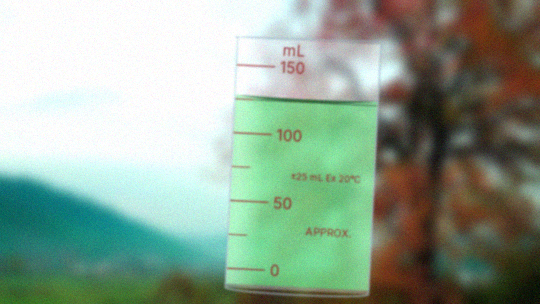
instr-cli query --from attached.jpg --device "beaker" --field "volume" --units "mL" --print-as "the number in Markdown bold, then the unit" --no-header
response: **125** mL
